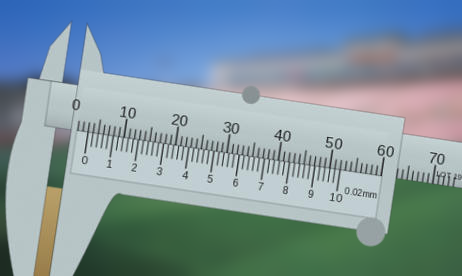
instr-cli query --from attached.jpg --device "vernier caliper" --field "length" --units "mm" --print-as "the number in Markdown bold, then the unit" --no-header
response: **3.0** mm
